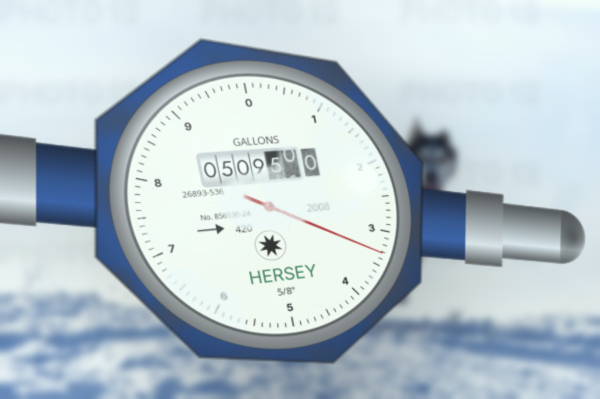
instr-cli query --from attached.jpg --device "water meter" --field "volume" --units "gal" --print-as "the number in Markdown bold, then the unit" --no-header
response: **509503.3** gal
